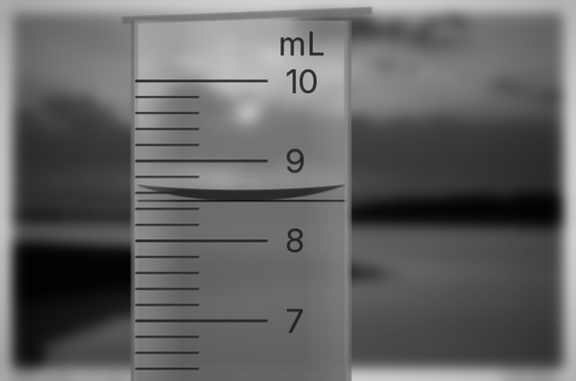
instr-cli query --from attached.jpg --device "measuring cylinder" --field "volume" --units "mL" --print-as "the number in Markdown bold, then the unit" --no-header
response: **8.5** mL
